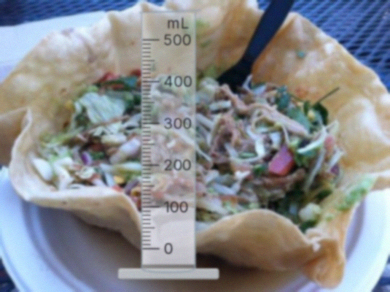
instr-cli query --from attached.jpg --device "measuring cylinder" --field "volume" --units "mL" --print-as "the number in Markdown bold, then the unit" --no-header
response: **100** mL
